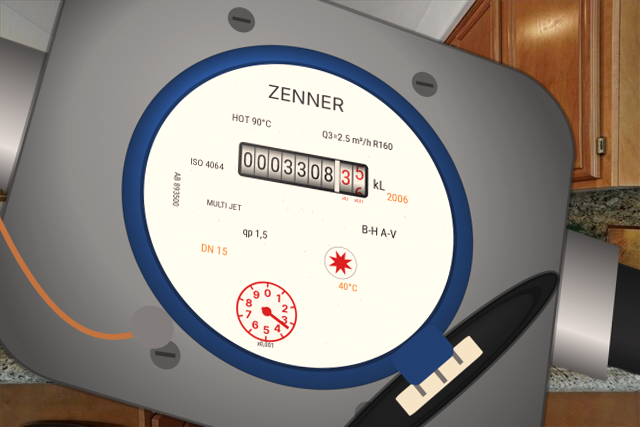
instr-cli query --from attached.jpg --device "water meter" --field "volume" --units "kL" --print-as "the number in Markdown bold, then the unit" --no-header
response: **3308.353** kL
